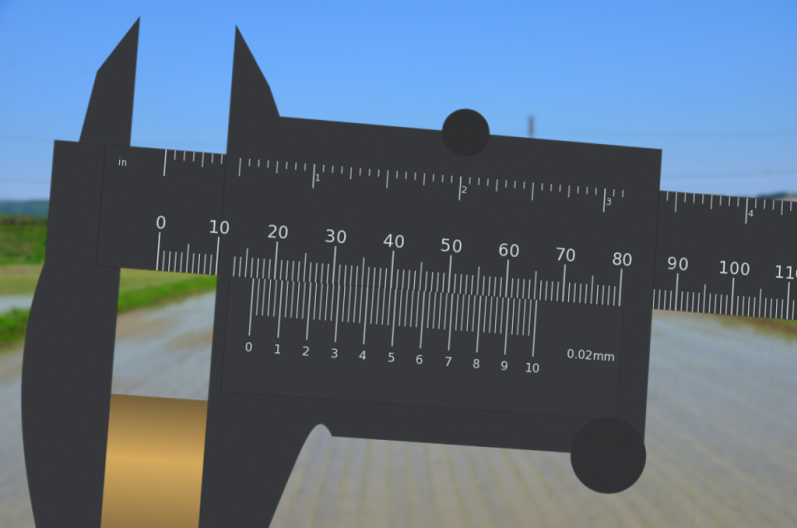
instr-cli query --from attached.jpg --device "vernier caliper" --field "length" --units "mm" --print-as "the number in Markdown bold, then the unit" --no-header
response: **16.4** mm
